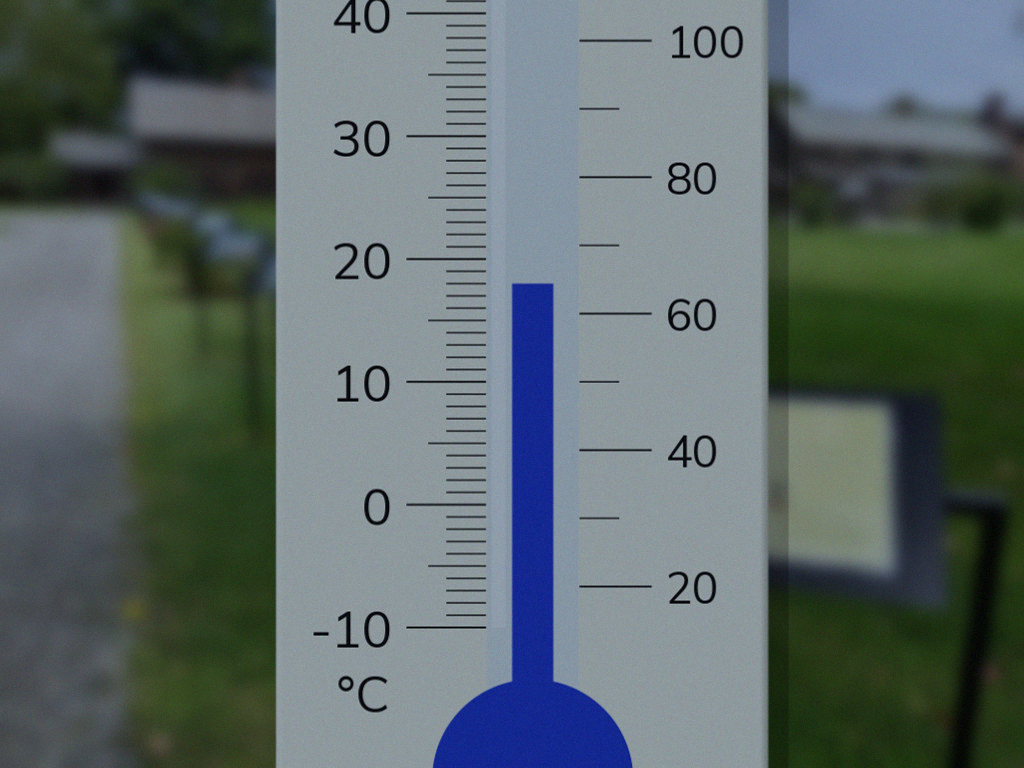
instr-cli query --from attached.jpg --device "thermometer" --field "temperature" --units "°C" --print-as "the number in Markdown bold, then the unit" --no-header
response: **18** °C
